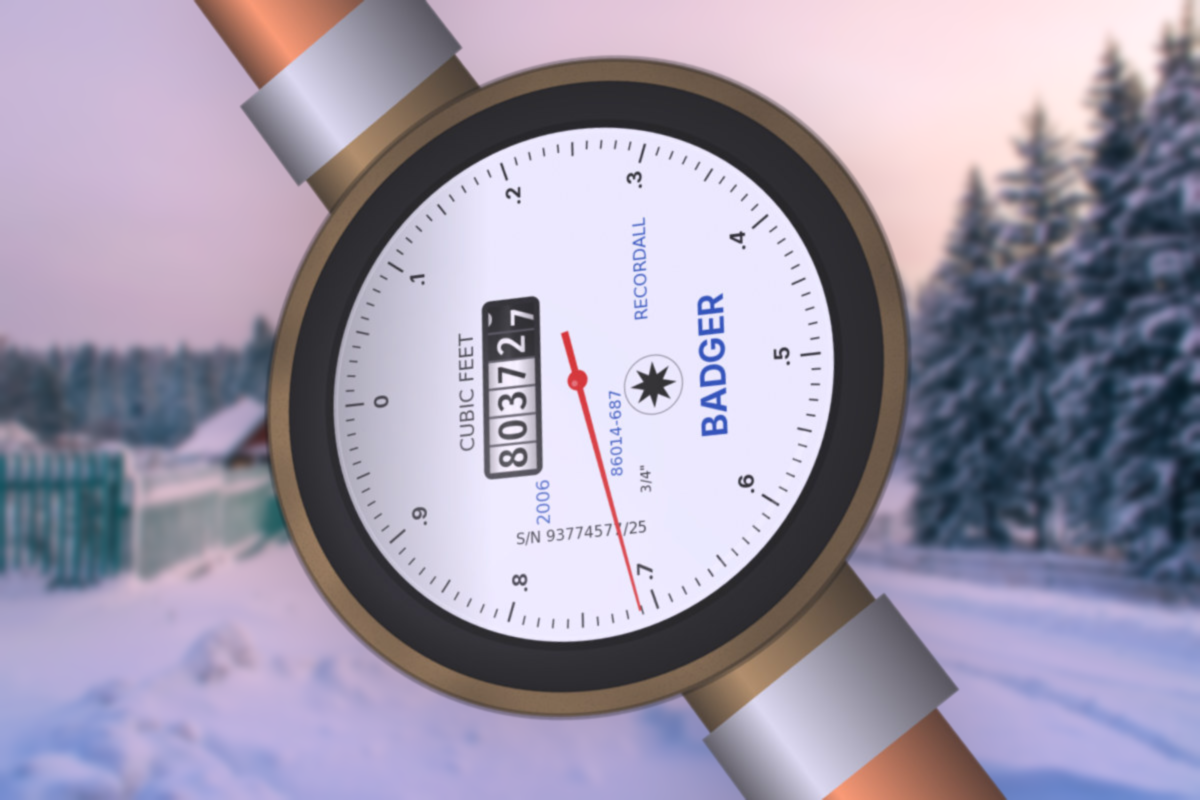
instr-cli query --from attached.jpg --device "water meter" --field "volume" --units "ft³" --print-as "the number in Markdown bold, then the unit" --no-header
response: **803726.71** ft³
